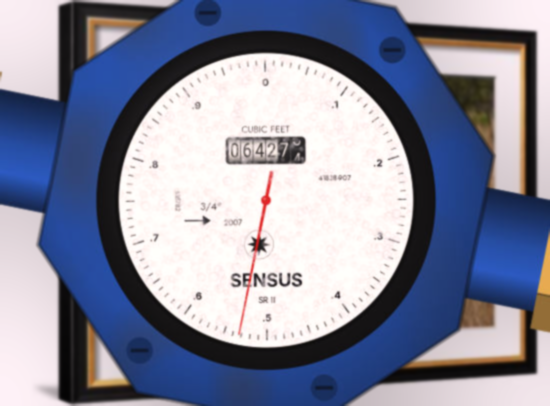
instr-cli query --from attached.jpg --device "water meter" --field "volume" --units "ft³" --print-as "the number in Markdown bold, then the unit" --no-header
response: **64273.53** ft³
